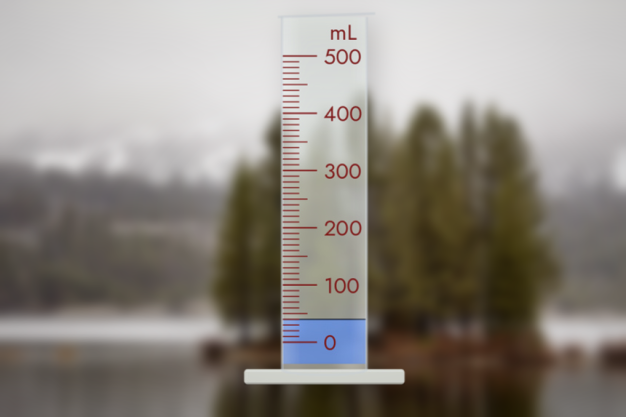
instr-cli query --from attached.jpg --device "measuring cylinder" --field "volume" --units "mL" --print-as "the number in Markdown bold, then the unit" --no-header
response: **40** mL
